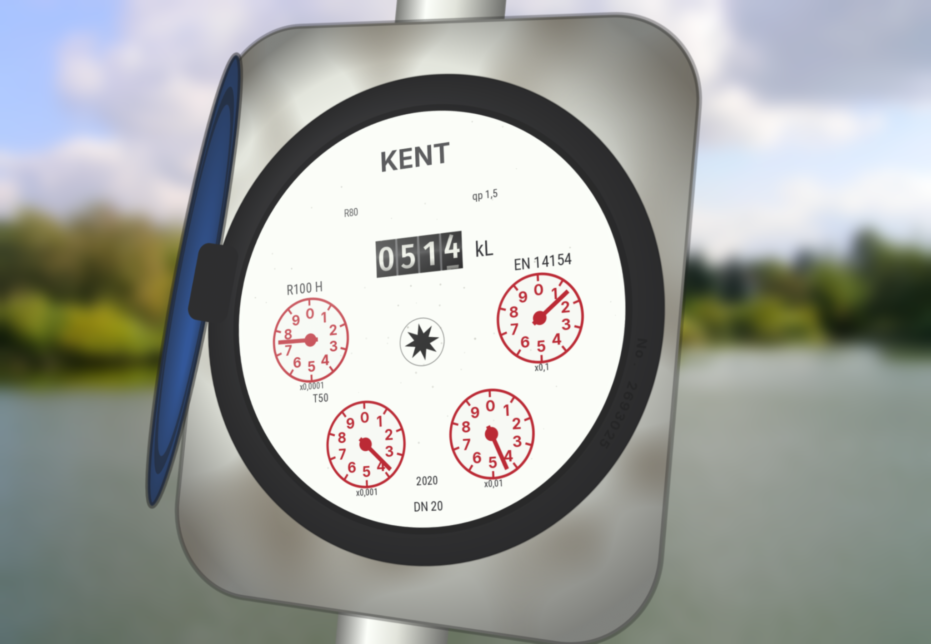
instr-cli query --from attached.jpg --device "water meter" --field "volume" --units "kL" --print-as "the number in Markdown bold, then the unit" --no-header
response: **514.1437** kL
